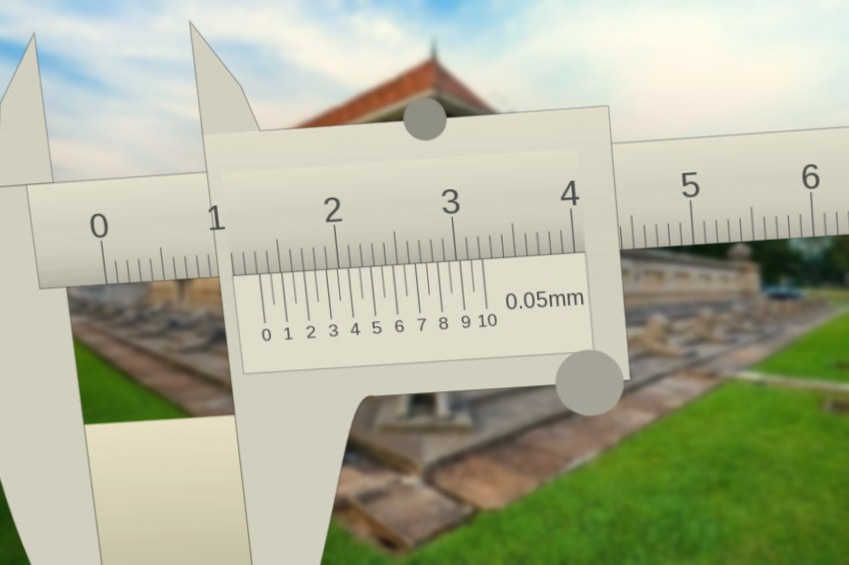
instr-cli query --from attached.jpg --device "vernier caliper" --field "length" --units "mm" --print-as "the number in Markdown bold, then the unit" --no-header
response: **13.2** mm
